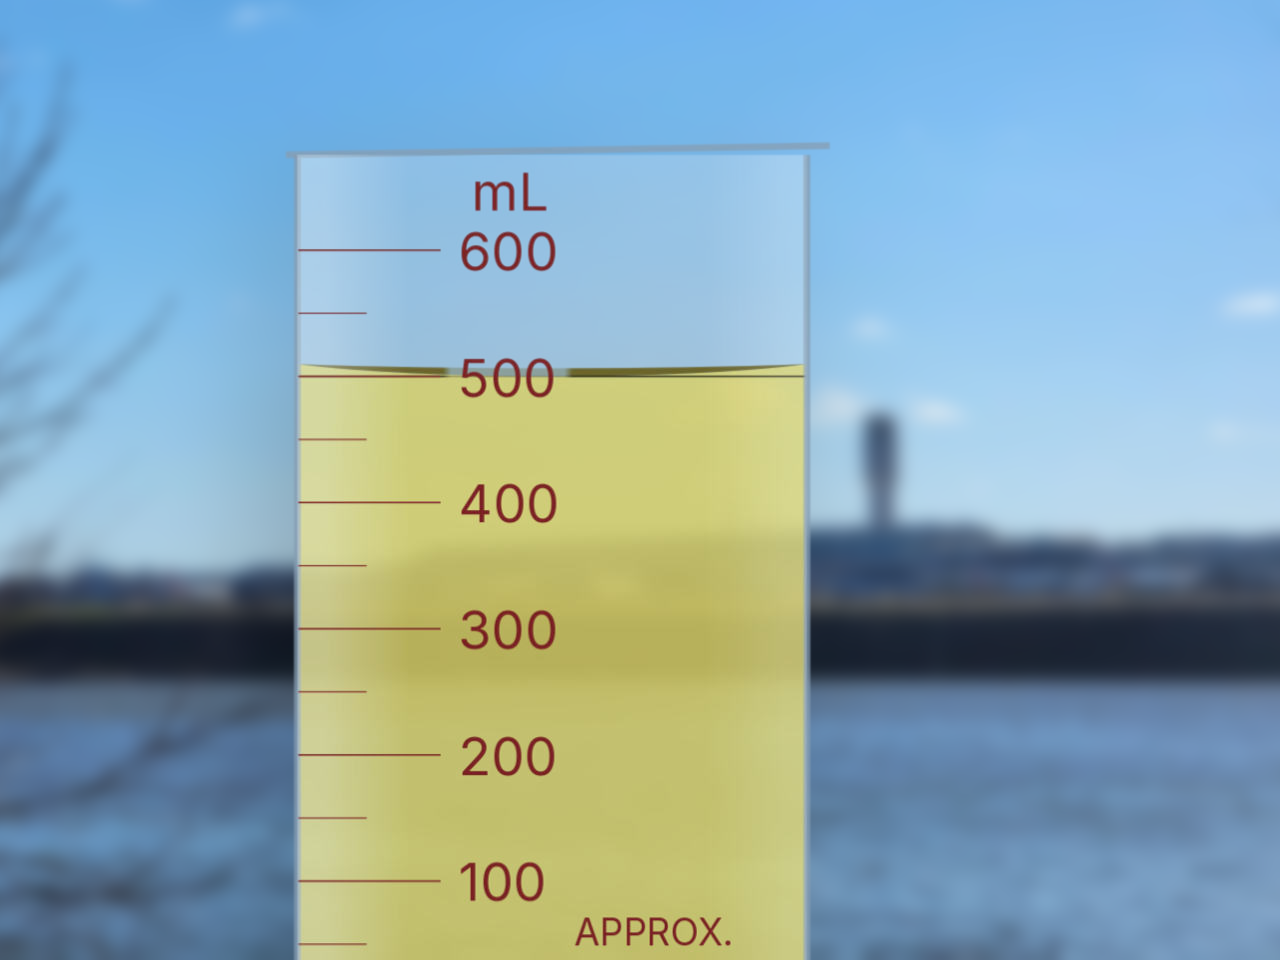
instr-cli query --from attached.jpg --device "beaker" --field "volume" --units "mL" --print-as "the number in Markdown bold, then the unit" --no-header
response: **500** mL
